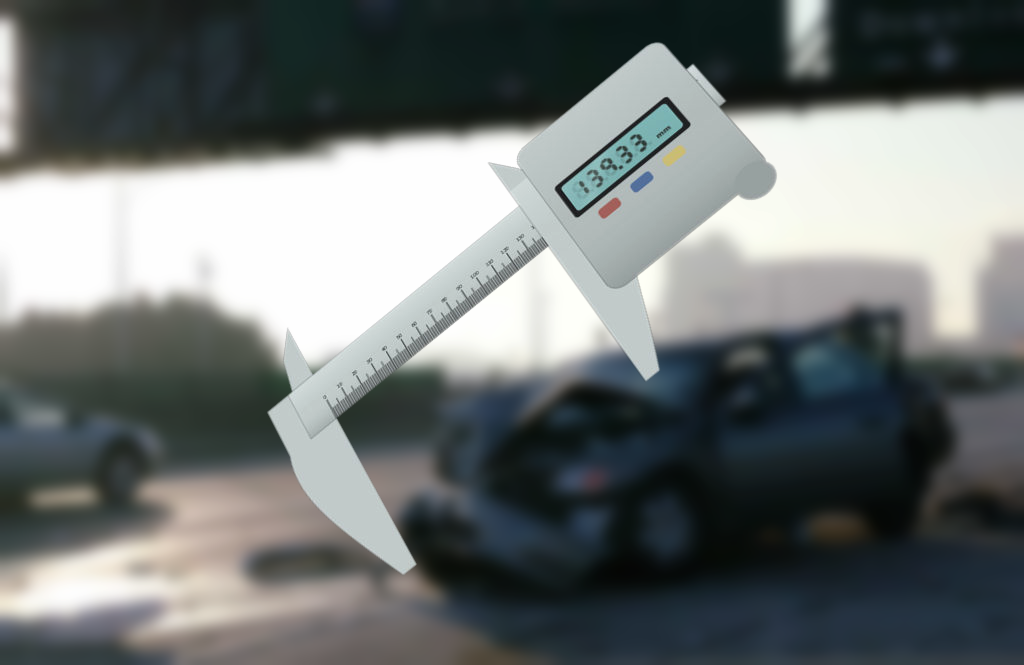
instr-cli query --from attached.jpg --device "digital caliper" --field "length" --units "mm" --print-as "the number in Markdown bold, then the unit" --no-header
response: **139.33** mm
